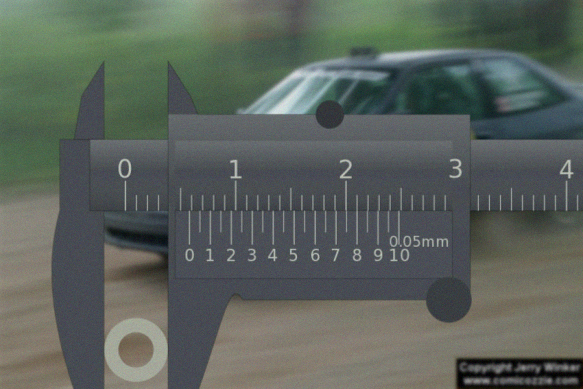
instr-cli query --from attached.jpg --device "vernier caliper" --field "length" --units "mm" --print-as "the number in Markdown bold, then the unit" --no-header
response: **5.8** mm
